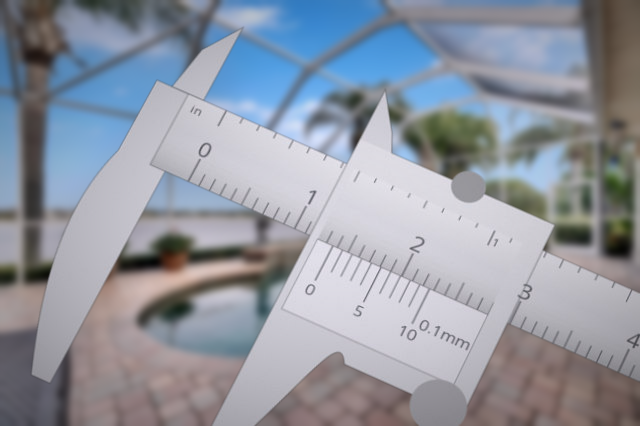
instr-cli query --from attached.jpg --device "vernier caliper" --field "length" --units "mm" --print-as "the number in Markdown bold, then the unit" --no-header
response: **13.6** mm
